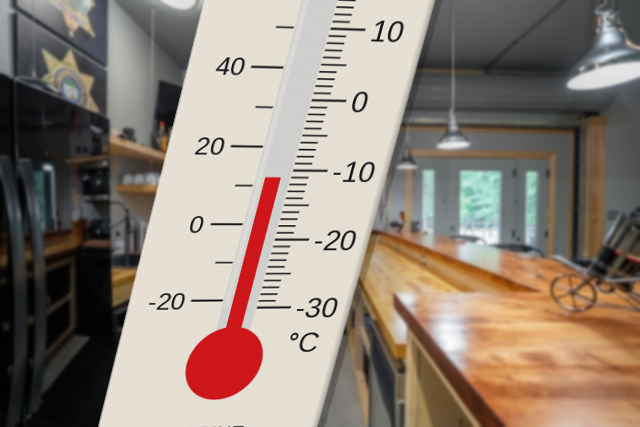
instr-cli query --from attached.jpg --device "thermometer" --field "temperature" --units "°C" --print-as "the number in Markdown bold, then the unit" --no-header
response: **-11** °C
